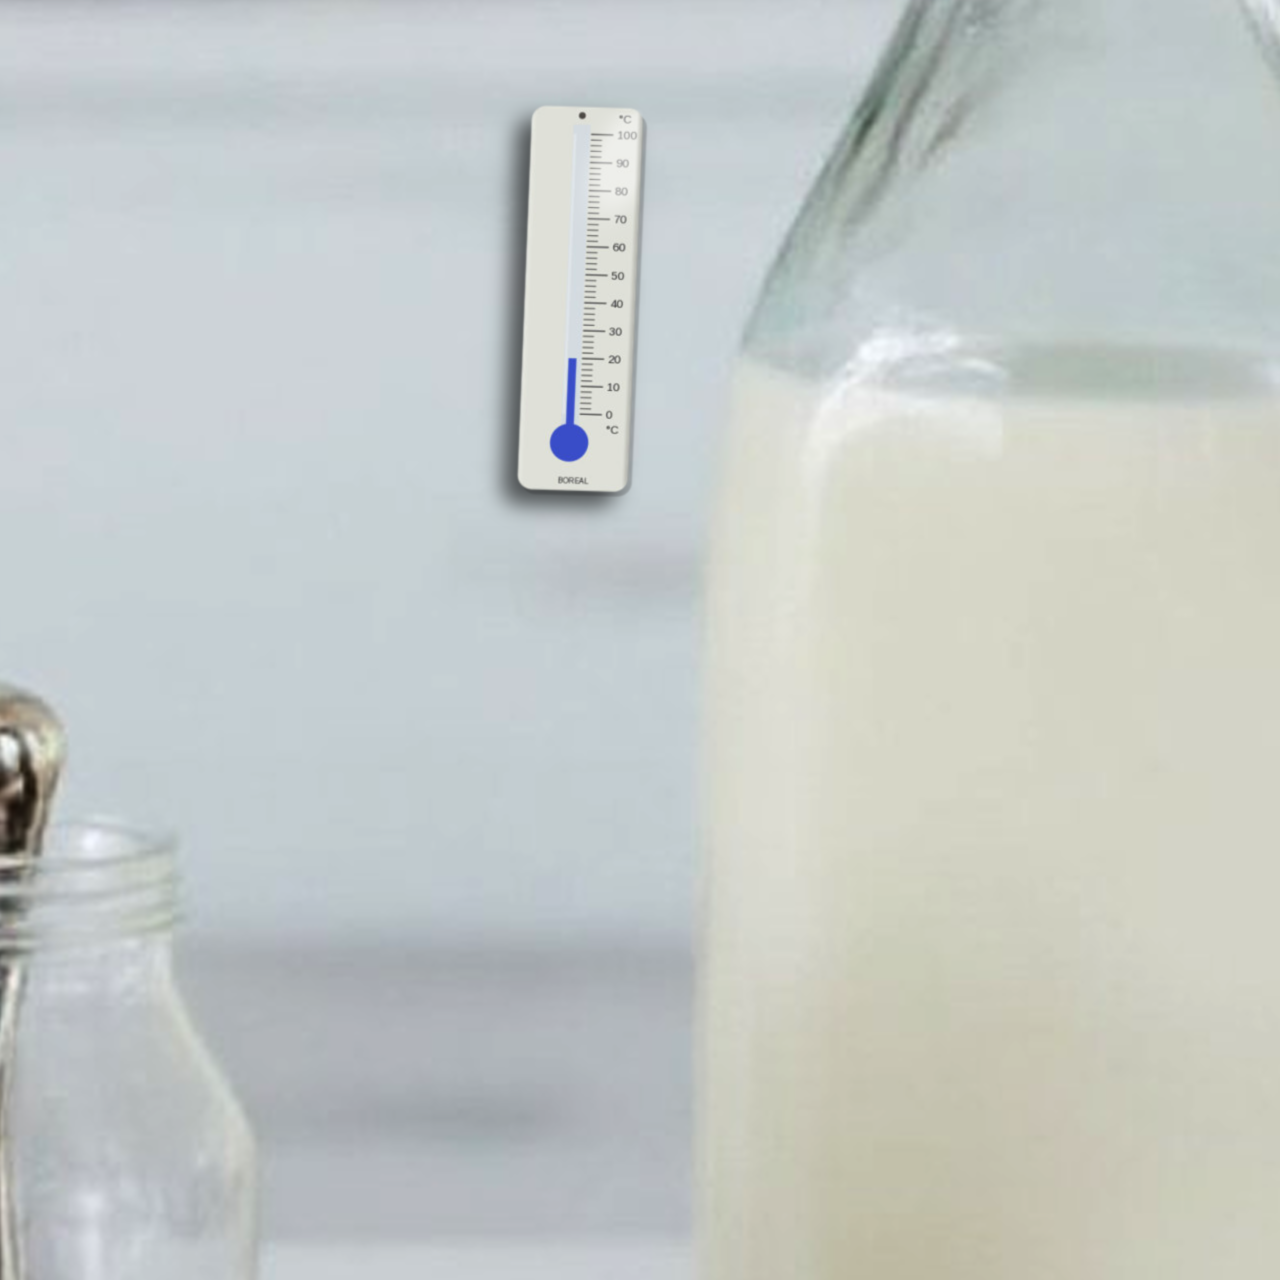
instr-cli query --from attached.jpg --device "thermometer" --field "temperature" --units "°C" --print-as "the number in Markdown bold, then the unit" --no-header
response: **20** °C
